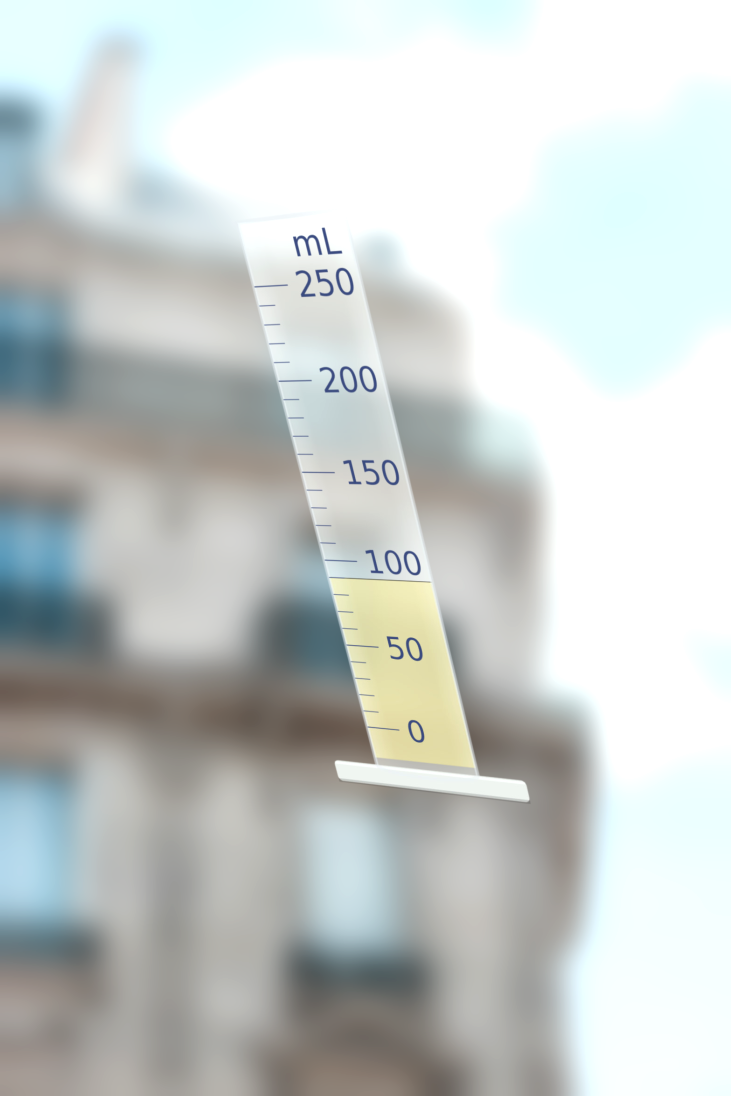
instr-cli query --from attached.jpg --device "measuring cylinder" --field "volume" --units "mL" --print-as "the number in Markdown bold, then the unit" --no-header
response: **90** mL
